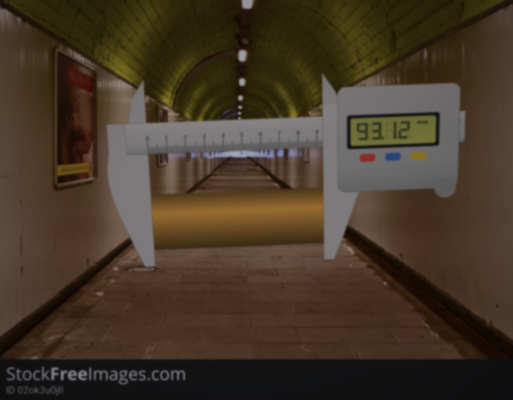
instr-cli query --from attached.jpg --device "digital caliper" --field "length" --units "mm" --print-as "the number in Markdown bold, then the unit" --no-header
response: **93.12** mm
